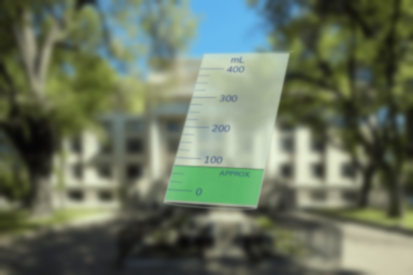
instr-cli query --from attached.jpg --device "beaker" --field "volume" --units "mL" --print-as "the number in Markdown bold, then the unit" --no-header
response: **75** mL
